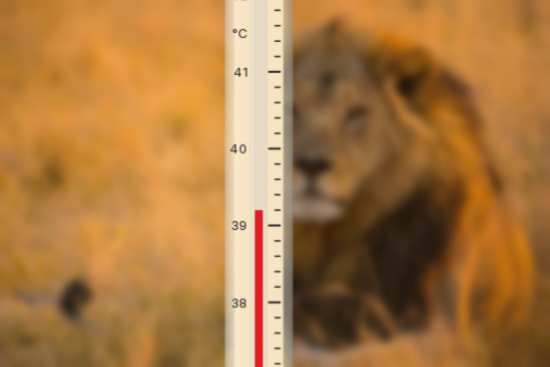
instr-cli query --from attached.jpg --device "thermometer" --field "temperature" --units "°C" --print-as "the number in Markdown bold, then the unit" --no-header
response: **39.2** °C
